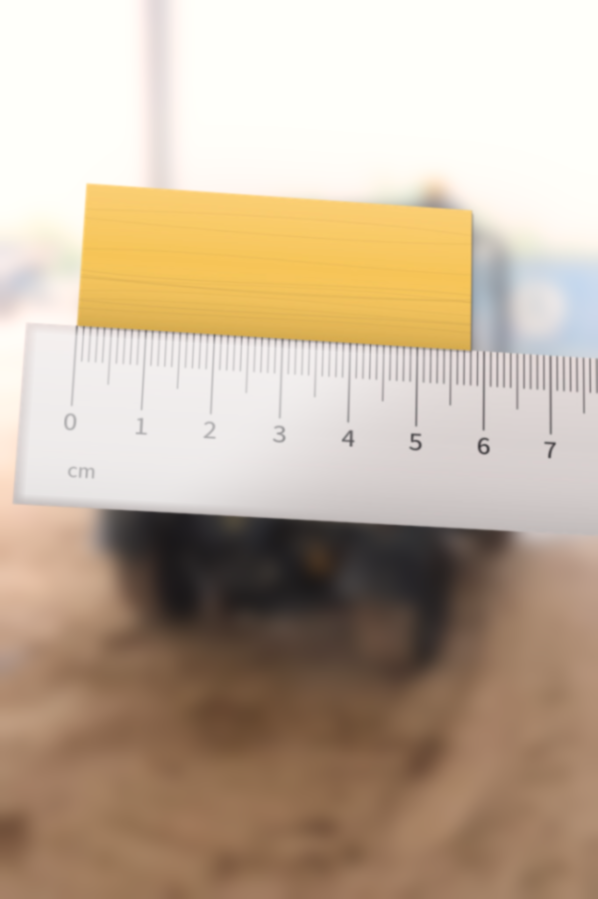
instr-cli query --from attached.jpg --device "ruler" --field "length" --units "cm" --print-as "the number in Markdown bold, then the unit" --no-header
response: **5.8** cm
